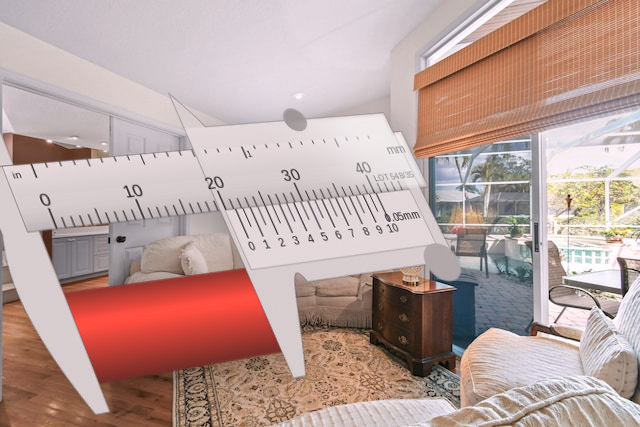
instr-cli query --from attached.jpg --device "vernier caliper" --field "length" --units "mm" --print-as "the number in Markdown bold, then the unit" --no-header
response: **21.2** mm
